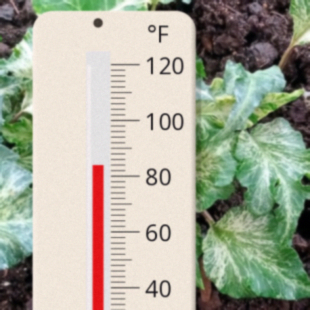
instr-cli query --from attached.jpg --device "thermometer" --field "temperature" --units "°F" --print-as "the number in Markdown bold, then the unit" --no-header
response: **84** °F
